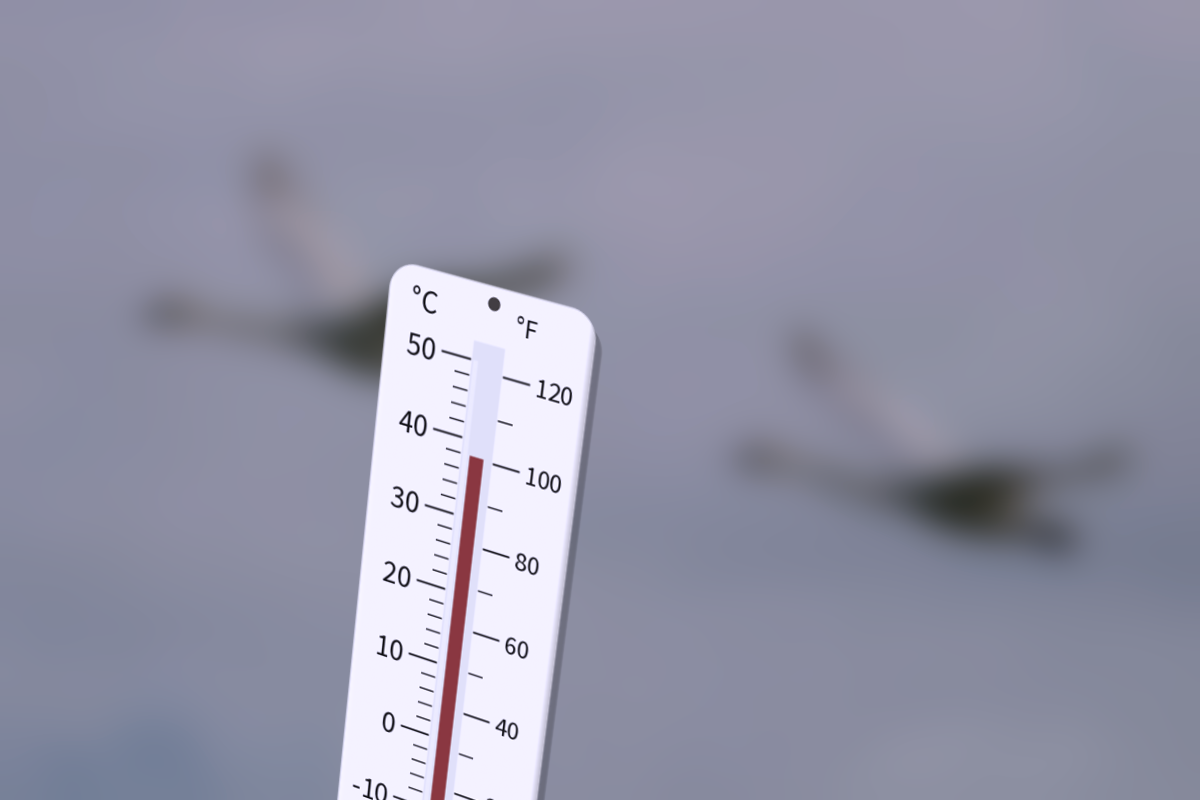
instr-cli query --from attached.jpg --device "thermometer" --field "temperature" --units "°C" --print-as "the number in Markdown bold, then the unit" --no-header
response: **38** °C
